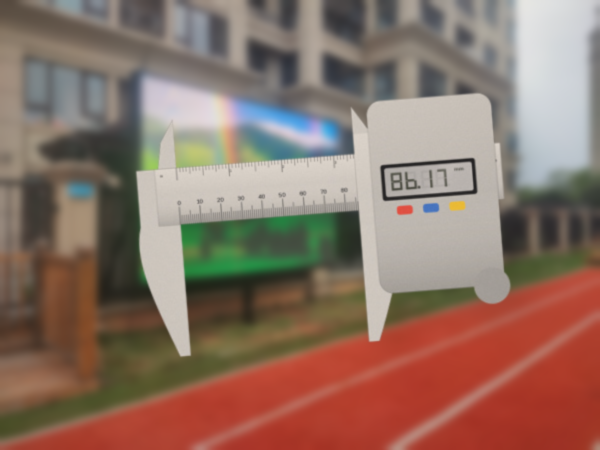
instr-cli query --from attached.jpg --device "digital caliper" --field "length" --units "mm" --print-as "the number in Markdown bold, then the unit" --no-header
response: **86.17** mm
